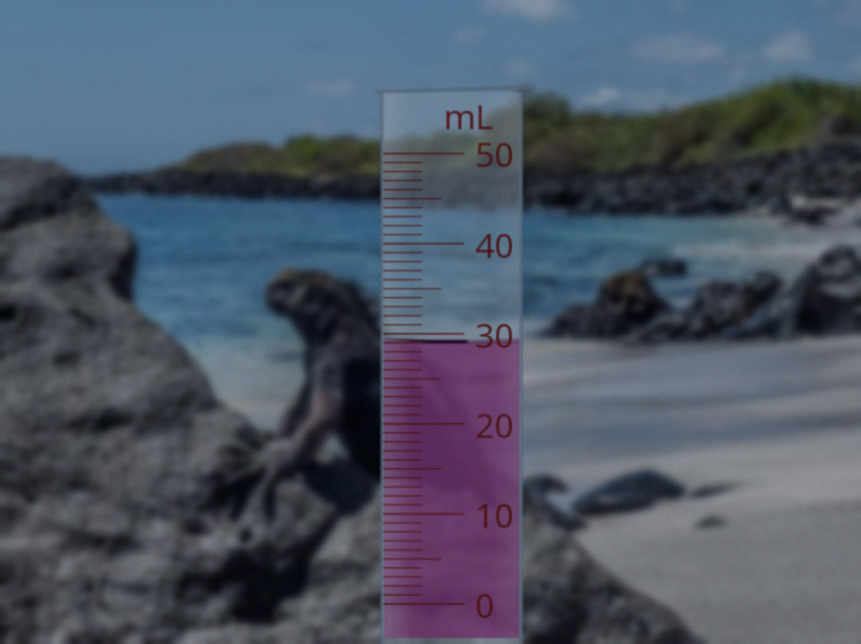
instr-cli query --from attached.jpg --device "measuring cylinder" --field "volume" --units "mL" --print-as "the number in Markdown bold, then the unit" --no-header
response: **29** mL
